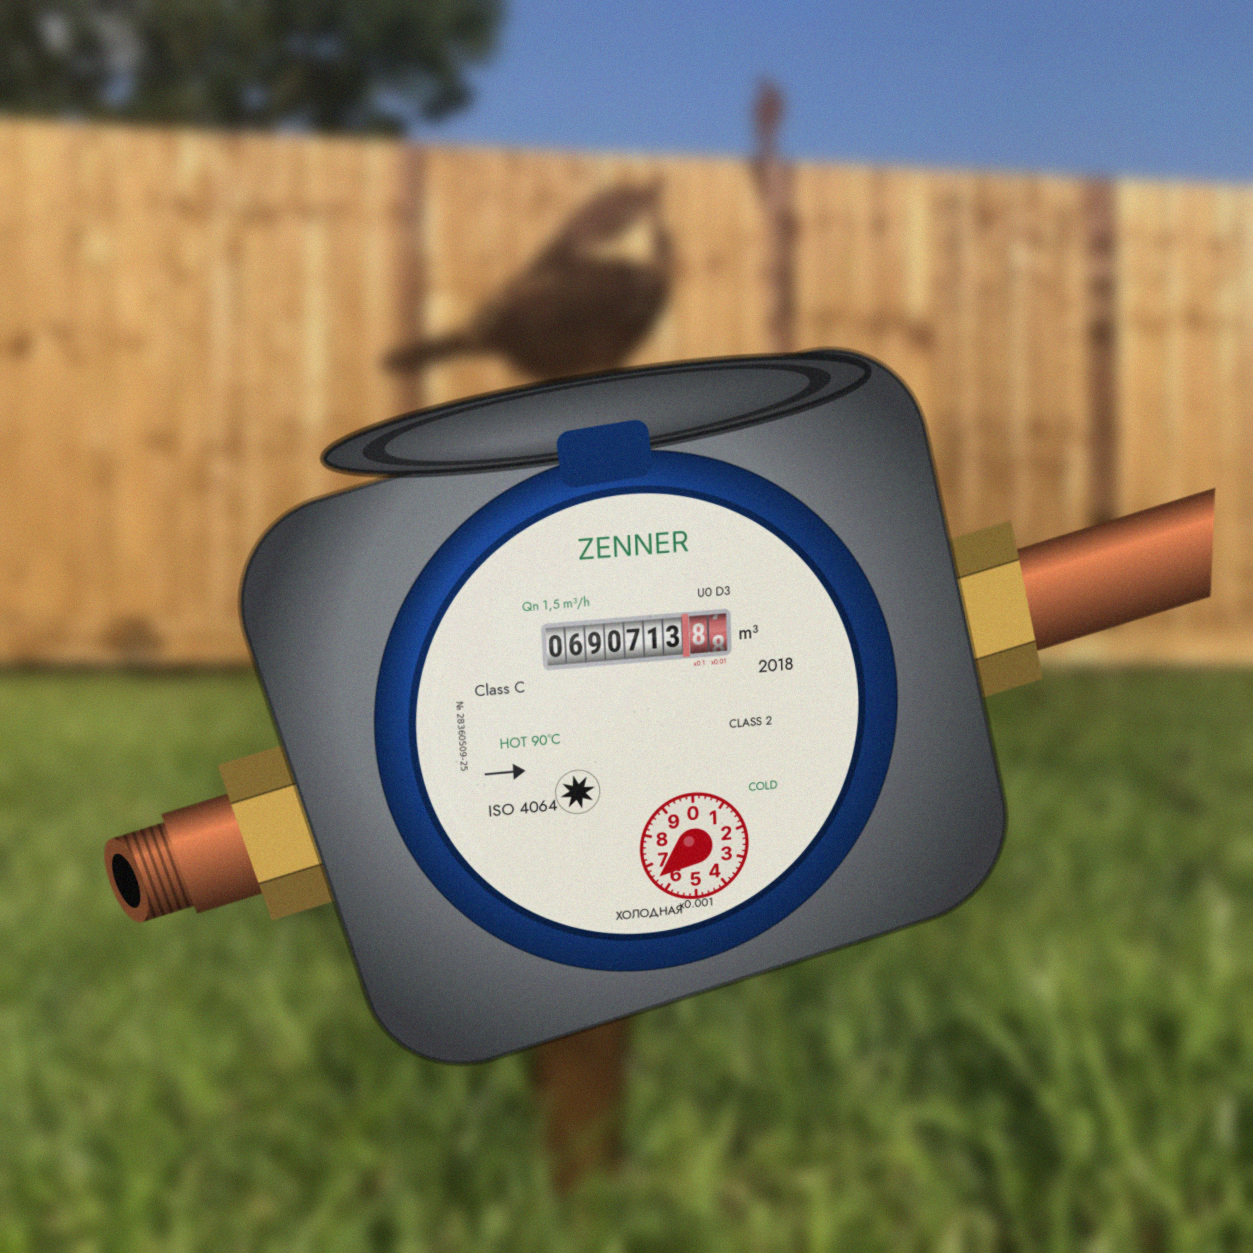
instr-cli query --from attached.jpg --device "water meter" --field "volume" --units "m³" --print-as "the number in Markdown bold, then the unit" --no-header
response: **690713.876** m³
